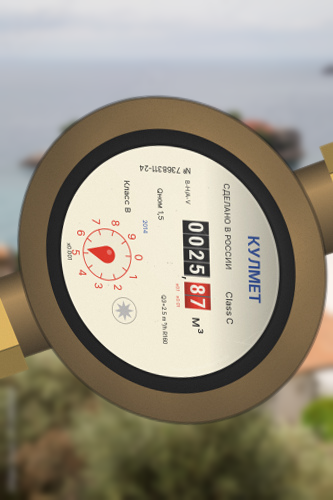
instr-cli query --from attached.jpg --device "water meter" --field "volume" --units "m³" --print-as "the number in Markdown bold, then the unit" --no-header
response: **25.875** m³
